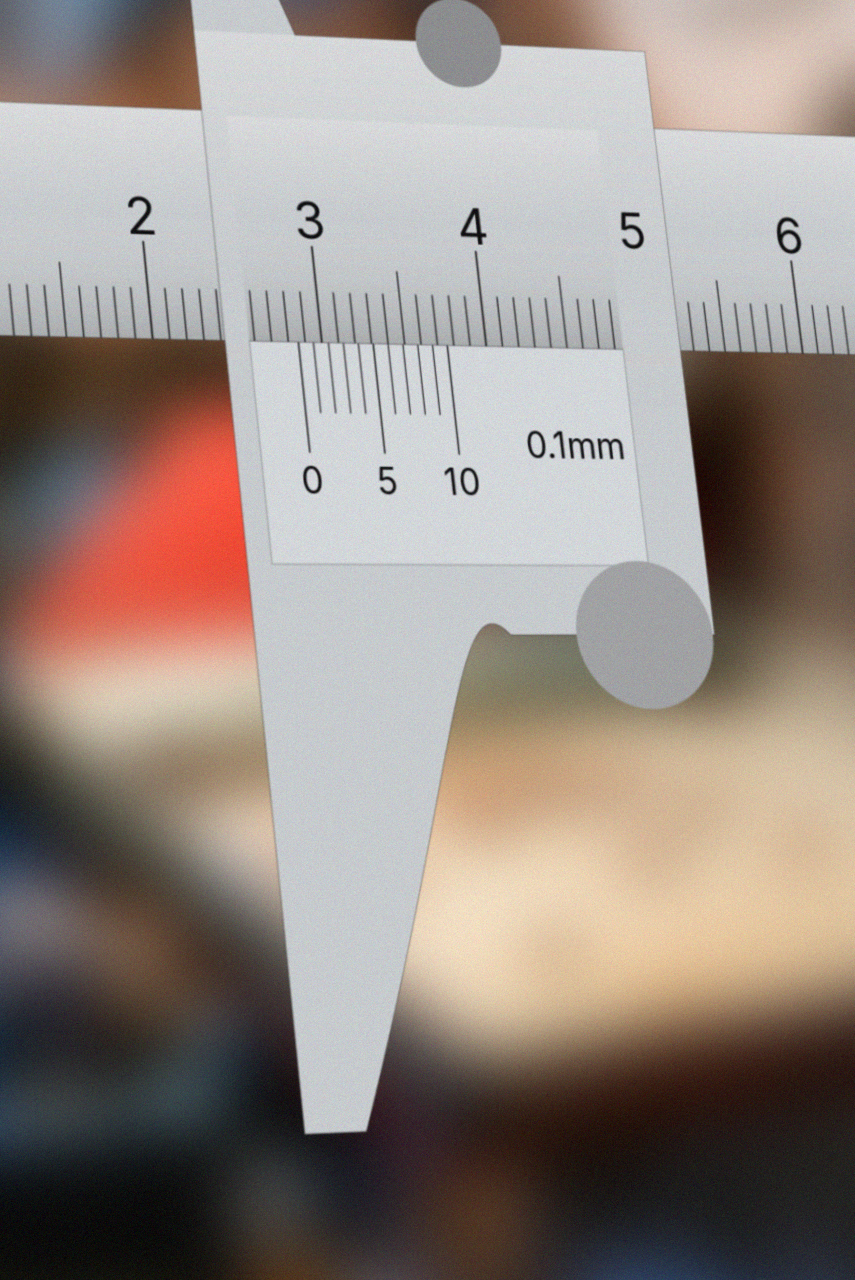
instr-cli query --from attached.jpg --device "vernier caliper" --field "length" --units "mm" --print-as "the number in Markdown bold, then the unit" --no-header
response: **28.6** mm
